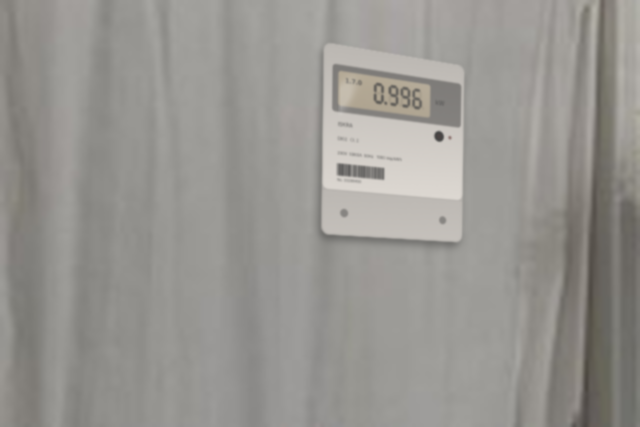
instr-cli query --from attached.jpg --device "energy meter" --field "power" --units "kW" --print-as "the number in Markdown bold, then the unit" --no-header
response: **0.996** kW
